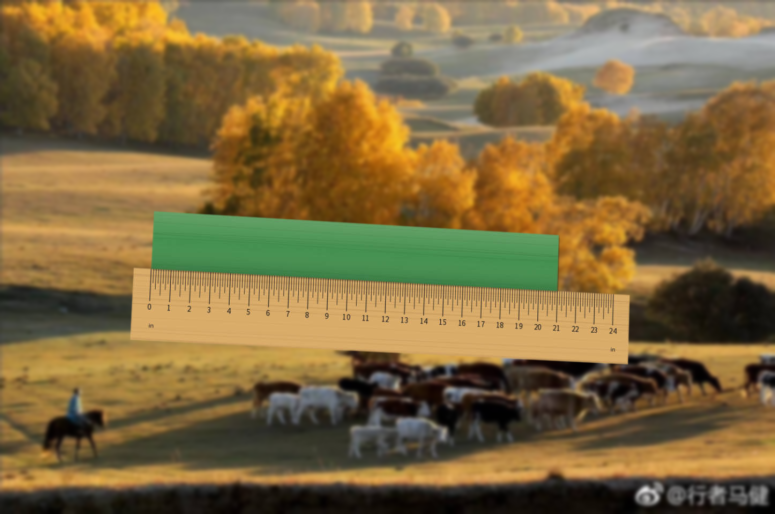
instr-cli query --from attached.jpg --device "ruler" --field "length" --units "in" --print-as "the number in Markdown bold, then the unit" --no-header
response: **21** in
